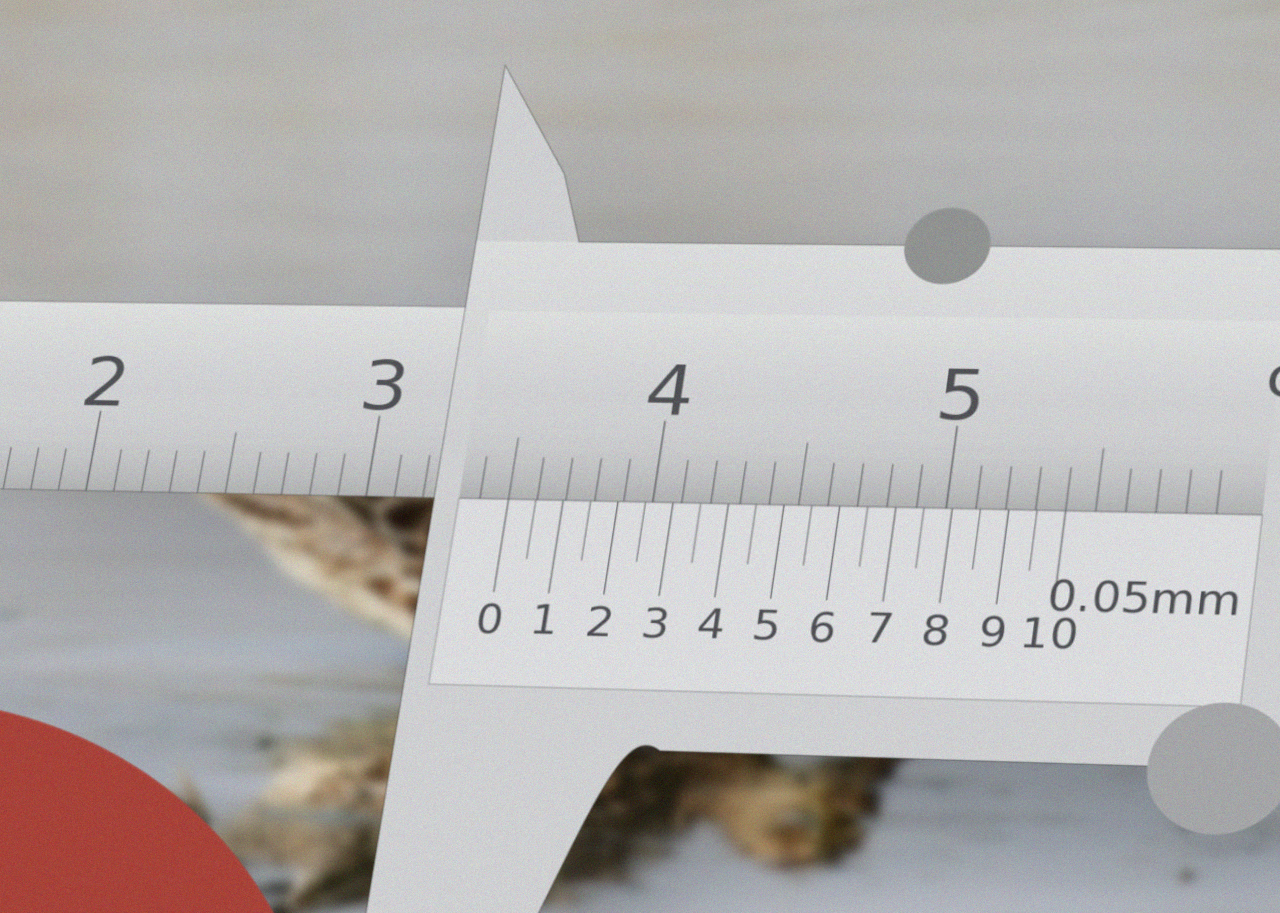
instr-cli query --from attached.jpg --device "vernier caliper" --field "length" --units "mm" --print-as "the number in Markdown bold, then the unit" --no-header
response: **35.00** mm
